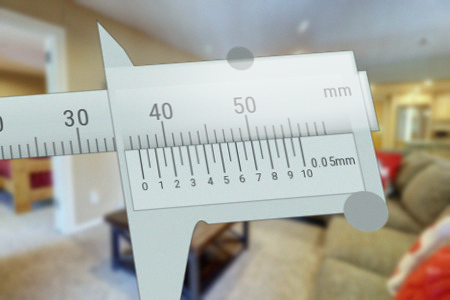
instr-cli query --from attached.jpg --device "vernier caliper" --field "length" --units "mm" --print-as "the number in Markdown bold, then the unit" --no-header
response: **36.8** mm
